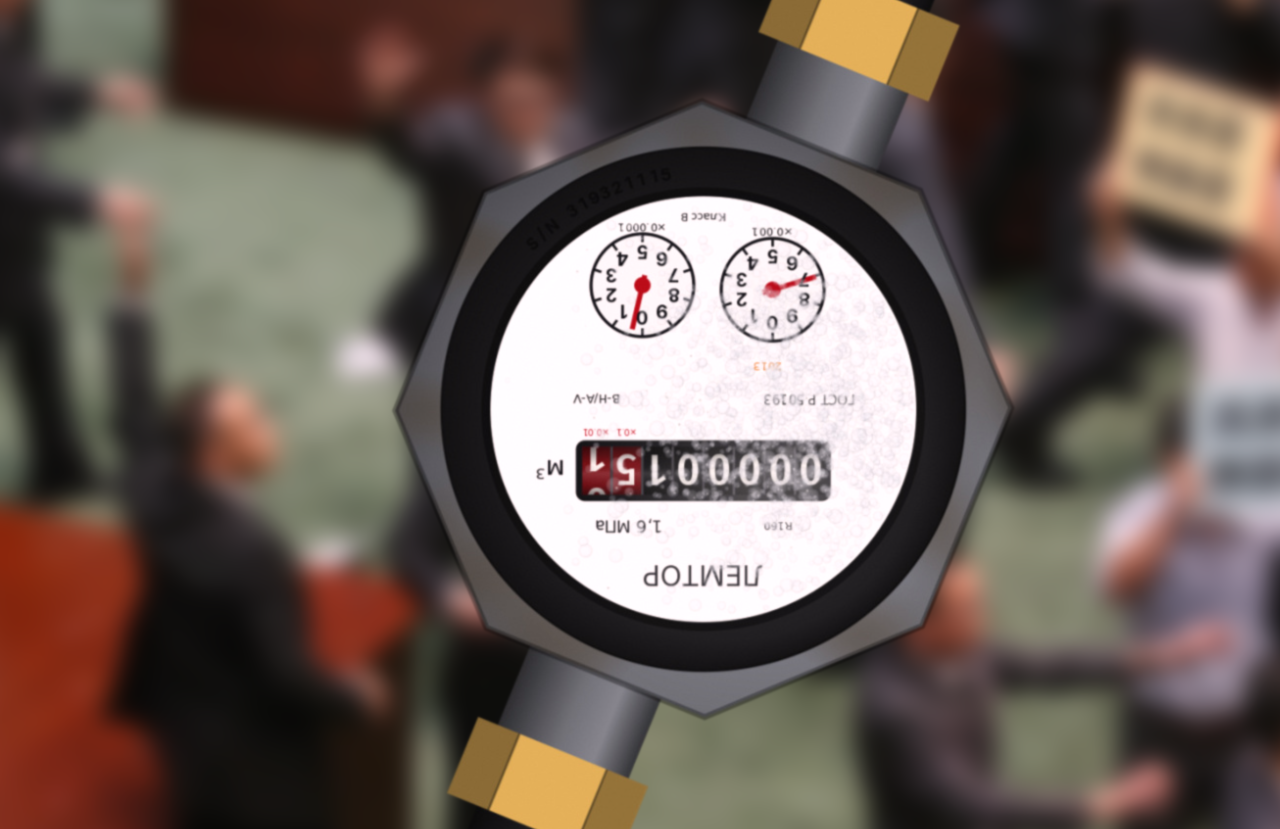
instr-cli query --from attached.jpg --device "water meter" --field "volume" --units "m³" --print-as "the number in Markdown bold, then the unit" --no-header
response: **1.5070** m³
